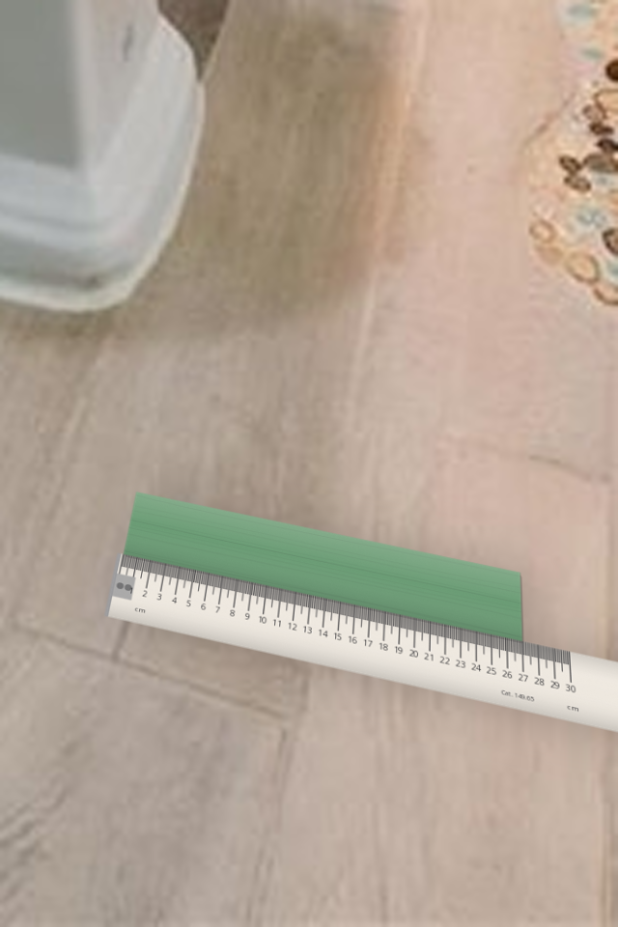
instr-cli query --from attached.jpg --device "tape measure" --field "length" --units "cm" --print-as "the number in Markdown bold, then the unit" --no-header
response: **27** cm
